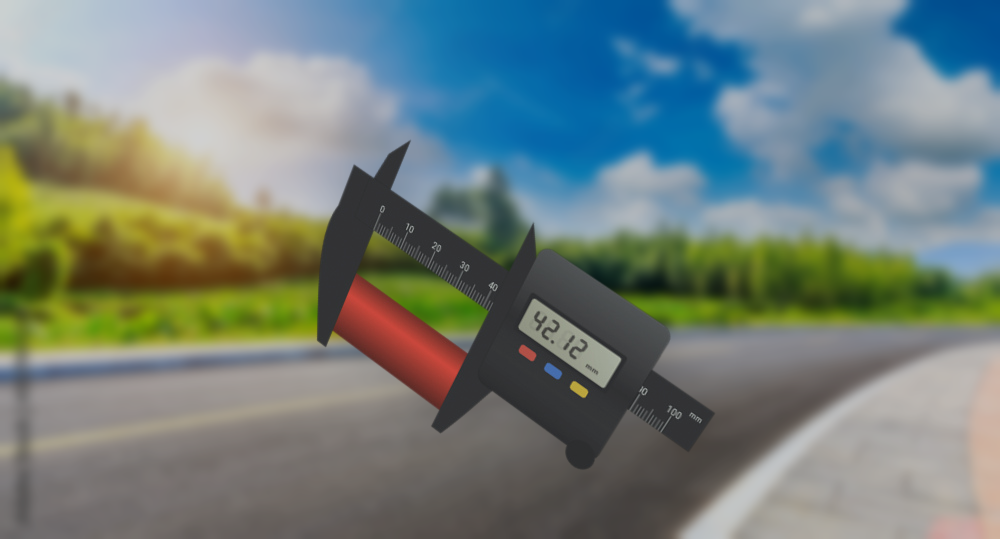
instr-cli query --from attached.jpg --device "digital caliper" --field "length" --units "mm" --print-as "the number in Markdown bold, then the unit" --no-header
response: **42.12** mm
